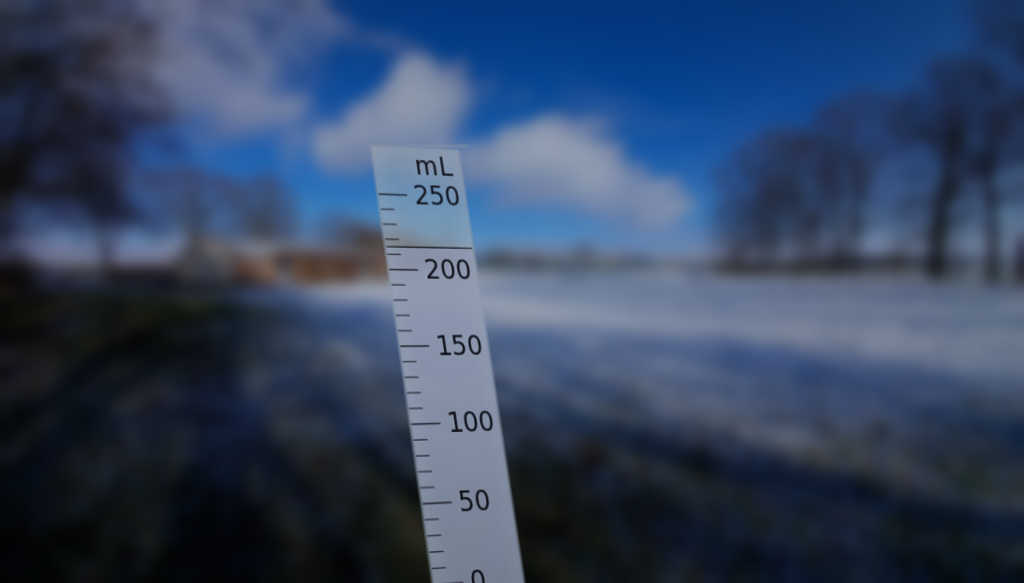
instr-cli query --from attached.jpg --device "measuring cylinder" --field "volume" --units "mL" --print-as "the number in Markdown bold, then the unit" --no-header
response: **215** mL
